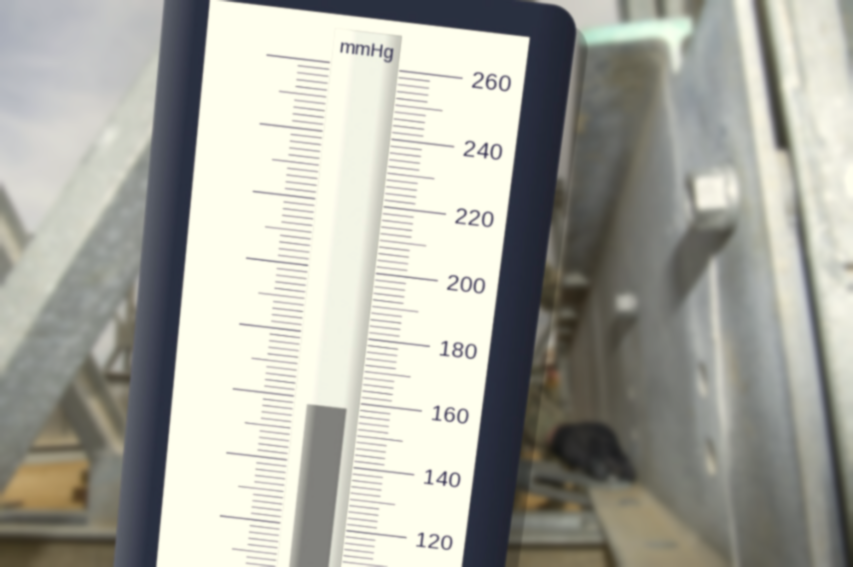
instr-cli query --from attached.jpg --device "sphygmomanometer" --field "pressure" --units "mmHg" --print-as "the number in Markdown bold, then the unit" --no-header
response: **158** mmHg
